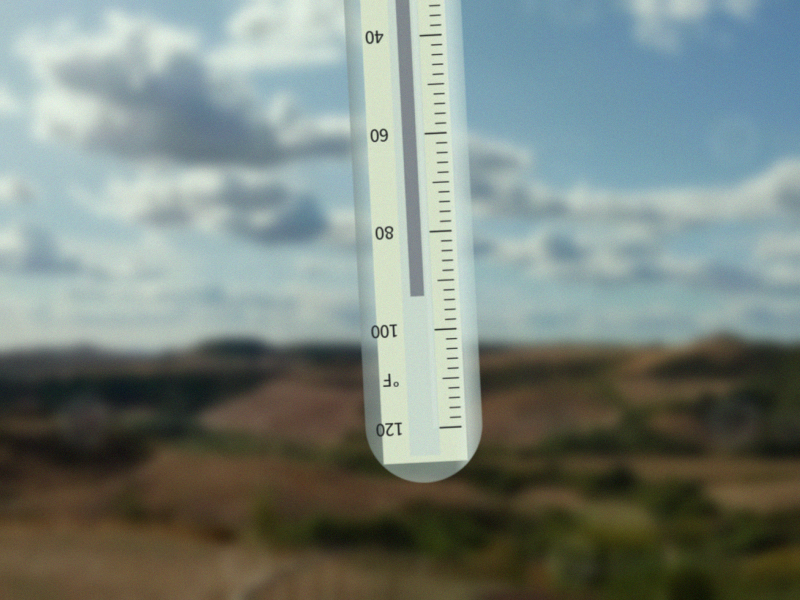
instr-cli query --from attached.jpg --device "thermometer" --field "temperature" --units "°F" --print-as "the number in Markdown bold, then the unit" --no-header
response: **93** °F
